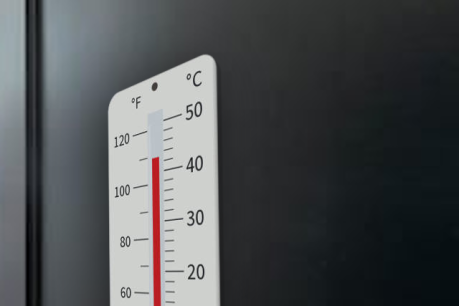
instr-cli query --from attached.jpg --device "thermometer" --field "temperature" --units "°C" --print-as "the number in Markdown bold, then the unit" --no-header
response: **43** °C
